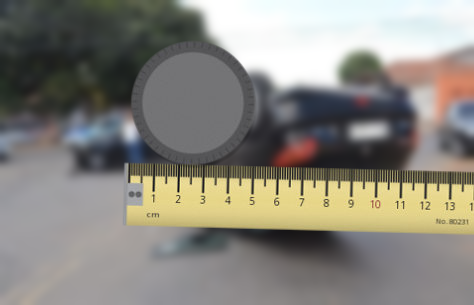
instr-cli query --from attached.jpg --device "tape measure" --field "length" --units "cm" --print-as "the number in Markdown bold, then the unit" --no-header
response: **5** cm
